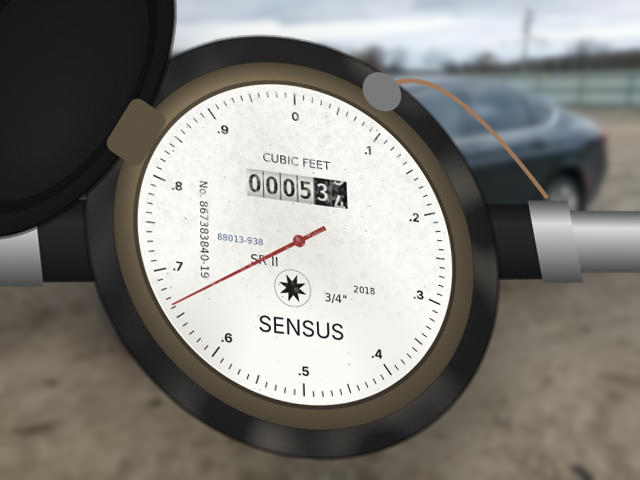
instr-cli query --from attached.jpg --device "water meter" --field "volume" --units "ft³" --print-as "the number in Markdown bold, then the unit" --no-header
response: **533.66** ft³
